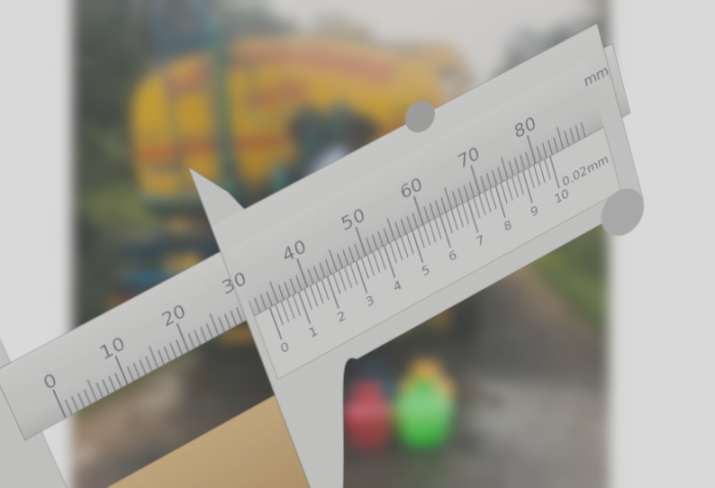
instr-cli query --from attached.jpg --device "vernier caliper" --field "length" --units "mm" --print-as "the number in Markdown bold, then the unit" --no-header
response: **33.6** mm
